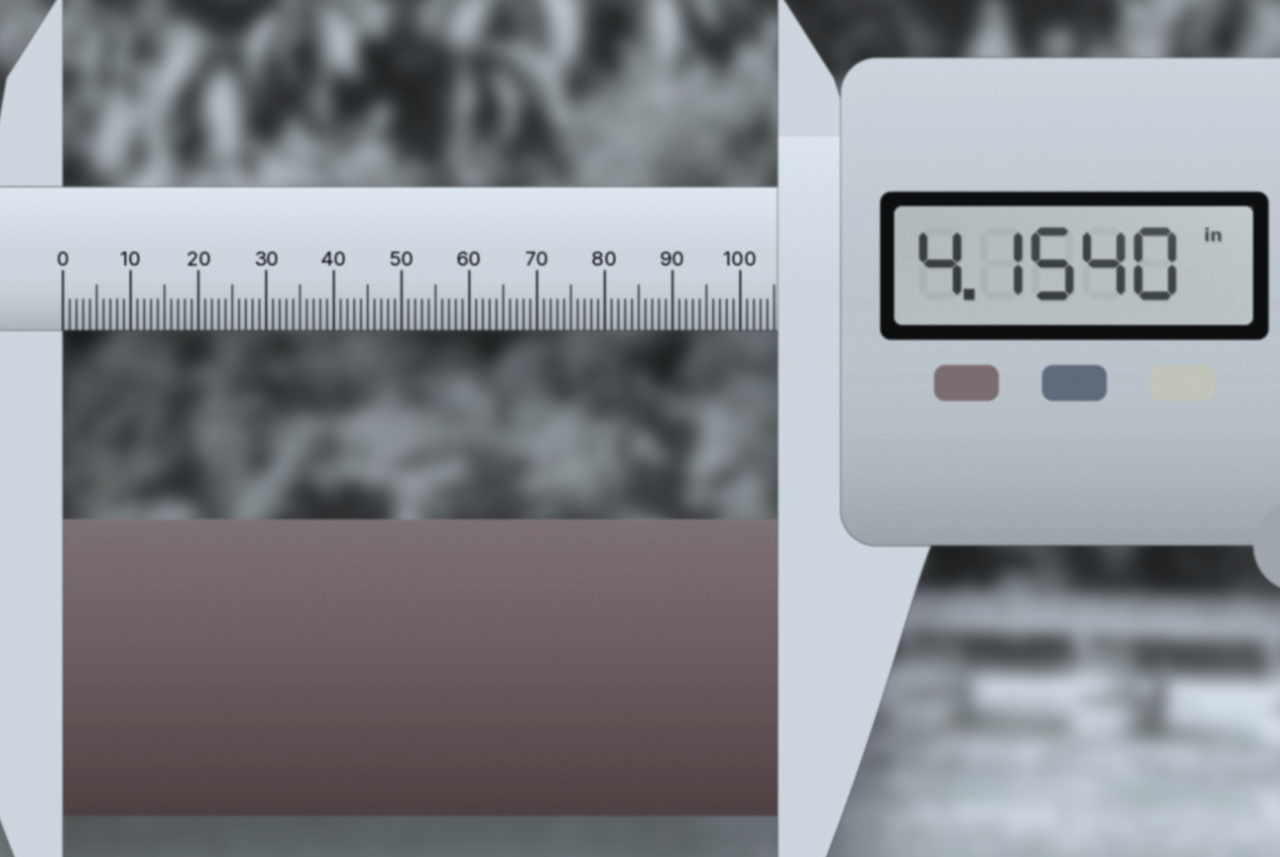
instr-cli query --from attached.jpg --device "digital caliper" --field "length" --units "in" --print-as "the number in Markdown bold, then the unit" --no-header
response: **4.1540** in
